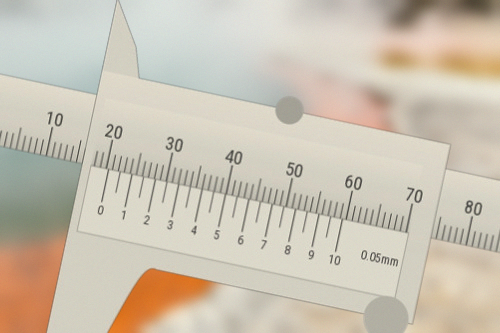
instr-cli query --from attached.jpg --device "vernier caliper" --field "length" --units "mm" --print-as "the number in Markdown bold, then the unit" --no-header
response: **20.4** mm
